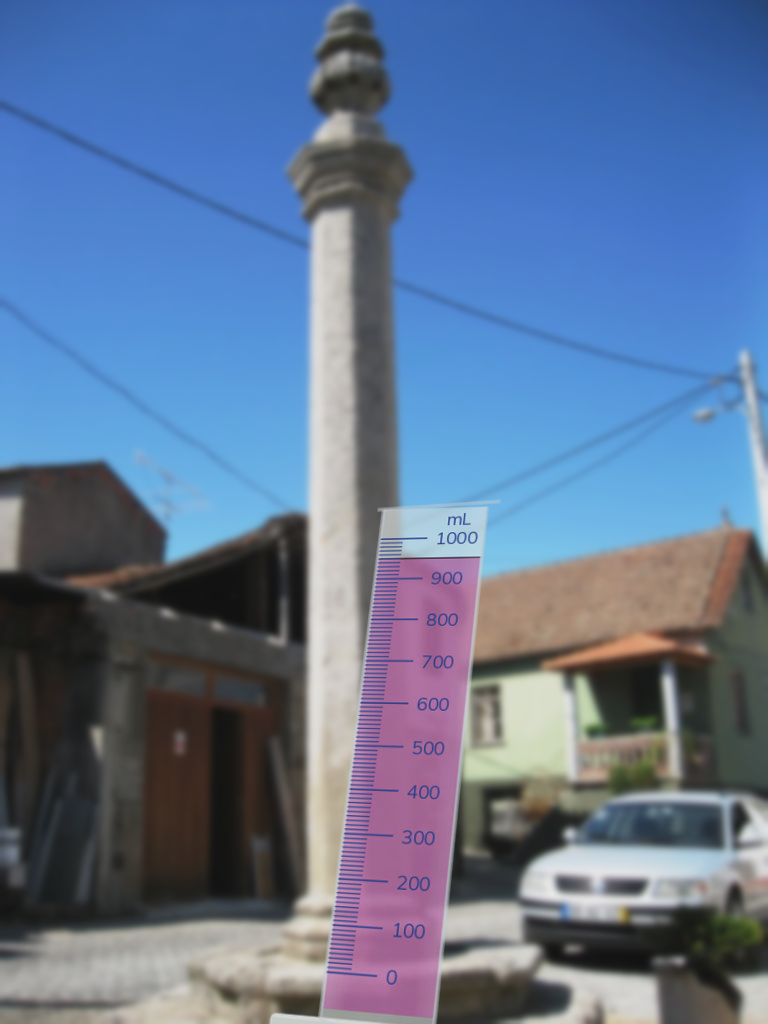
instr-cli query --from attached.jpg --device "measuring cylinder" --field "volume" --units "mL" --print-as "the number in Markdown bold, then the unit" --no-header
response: **950** mL
